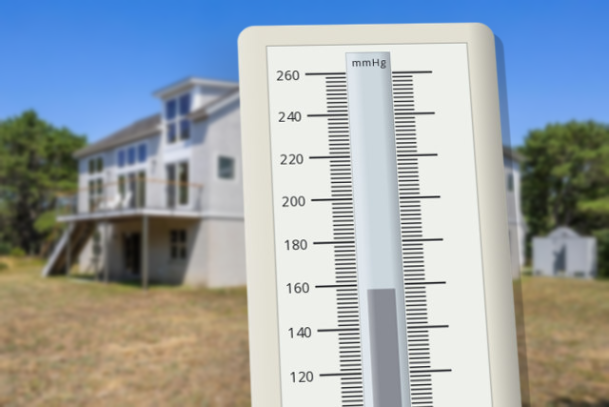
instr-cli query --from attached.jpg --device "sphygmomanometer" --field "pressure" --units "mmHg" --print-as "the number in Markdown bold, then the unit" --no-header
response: **158** mmHg
